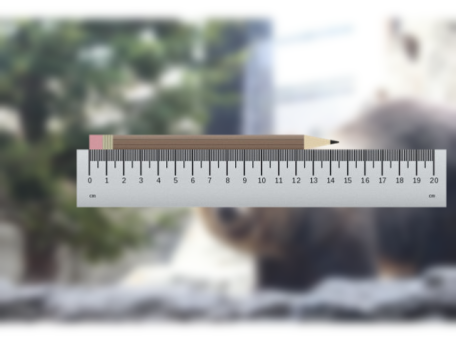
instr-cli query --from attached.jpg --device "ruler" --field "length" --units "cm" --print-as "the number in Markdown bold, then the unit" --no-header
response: **14.5** cm
